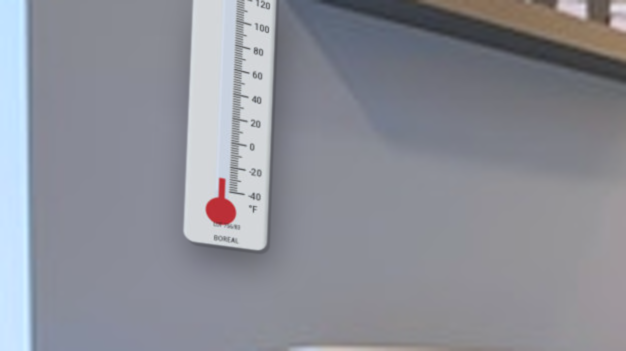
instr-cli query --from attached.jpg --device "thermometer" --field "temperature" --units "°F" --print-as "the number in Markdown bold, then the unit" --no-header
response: **-30** °F
